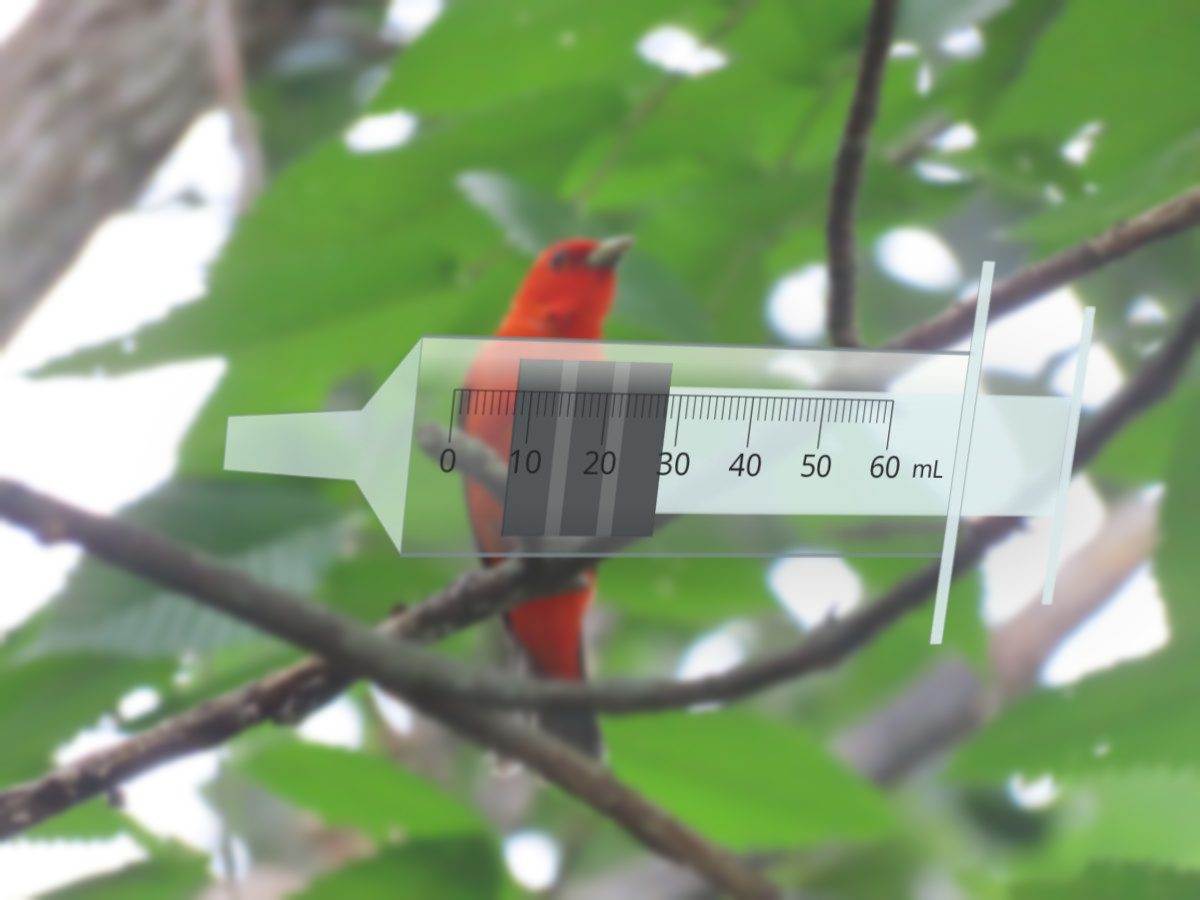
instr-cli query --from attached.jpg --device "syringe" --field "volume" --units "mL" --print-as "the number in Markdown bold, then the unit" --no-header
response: **8** mL
